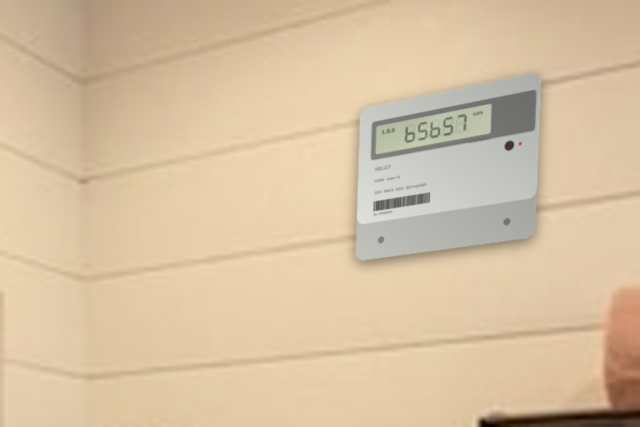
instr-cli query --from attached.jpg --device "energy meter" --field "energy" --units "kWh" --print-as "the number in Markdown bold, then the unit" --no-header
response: **65657** kWh
